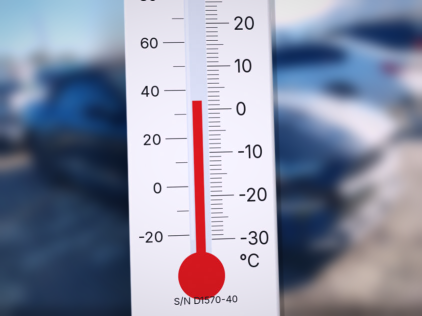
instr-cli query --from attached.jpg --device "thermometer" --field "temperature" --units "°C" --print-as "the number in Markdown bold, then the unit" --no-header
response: **2** °C
